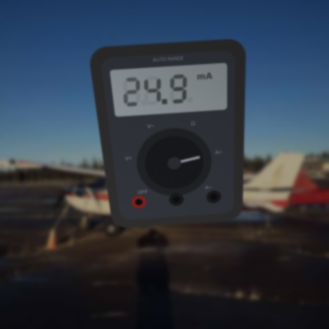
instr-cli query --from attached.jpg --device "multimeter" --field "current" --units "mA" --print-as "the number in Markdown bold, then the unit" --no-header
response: **24.9** mA
